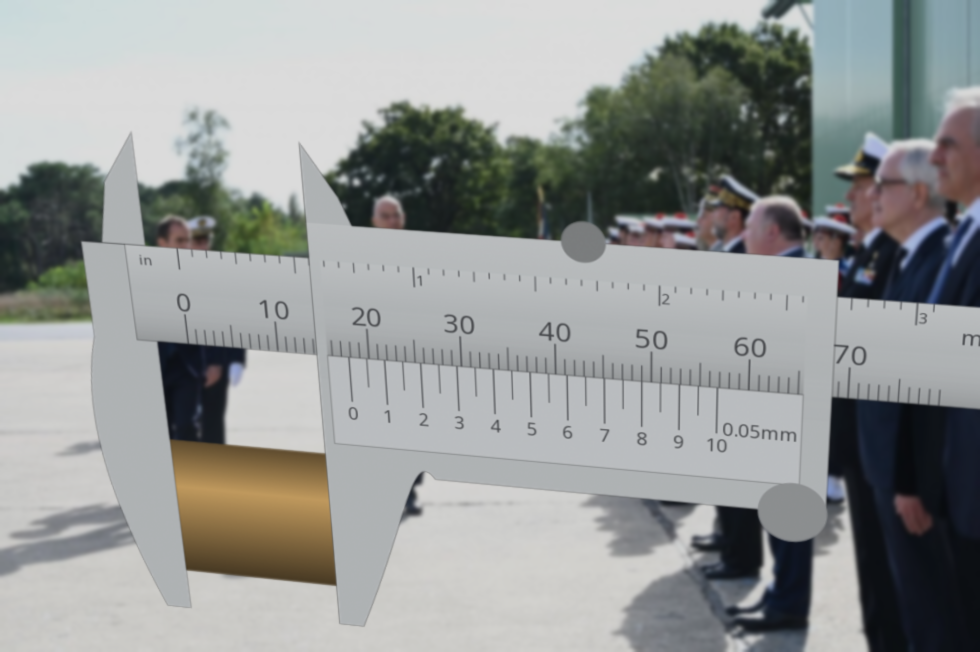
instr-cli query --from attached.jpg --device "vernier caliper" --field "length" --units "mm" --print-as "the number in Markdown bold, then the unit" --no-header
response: **17.8** mm
